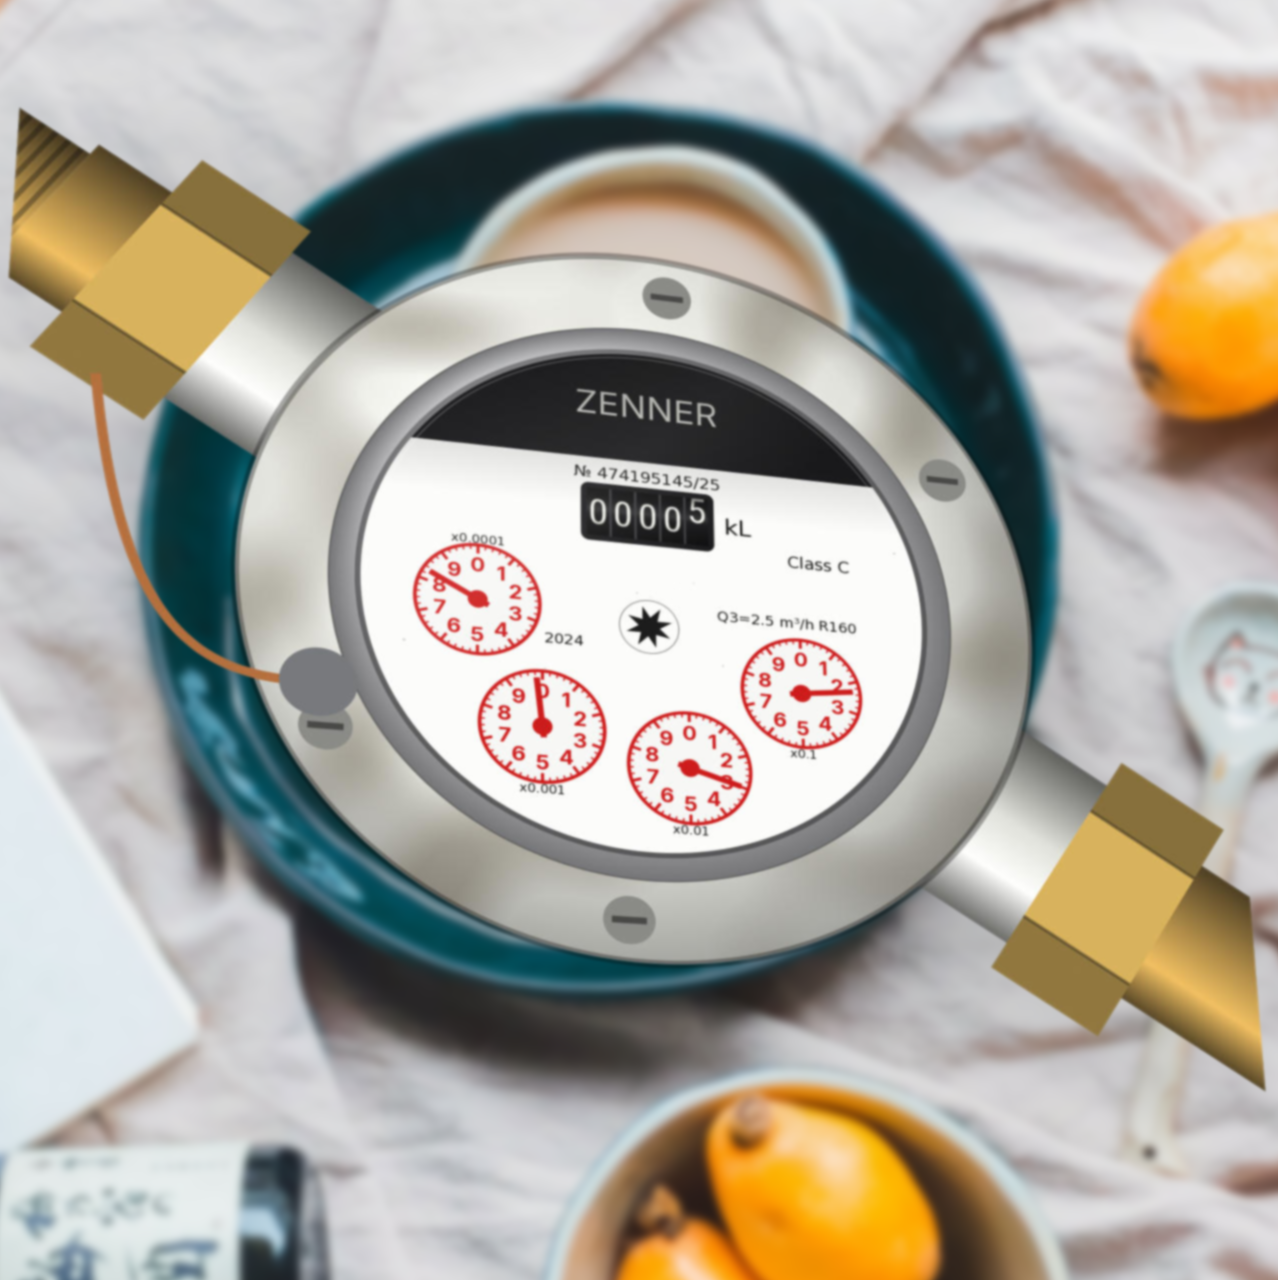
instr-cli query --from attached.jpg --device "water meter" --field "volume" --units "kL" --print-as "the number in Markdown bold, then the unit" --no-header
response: **5.2298** kL
